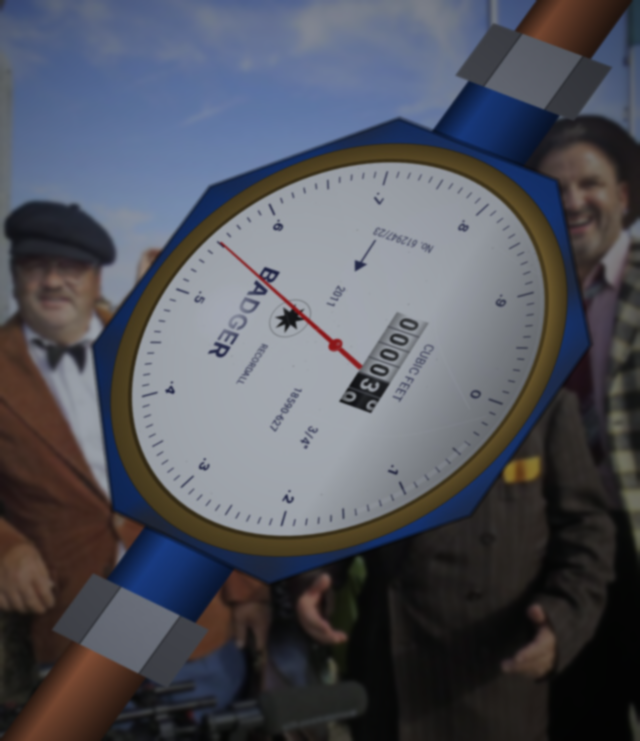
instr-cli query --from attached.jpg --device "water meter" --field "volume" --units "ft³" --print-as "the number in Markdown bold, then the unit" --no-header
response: **38.55** ft³
